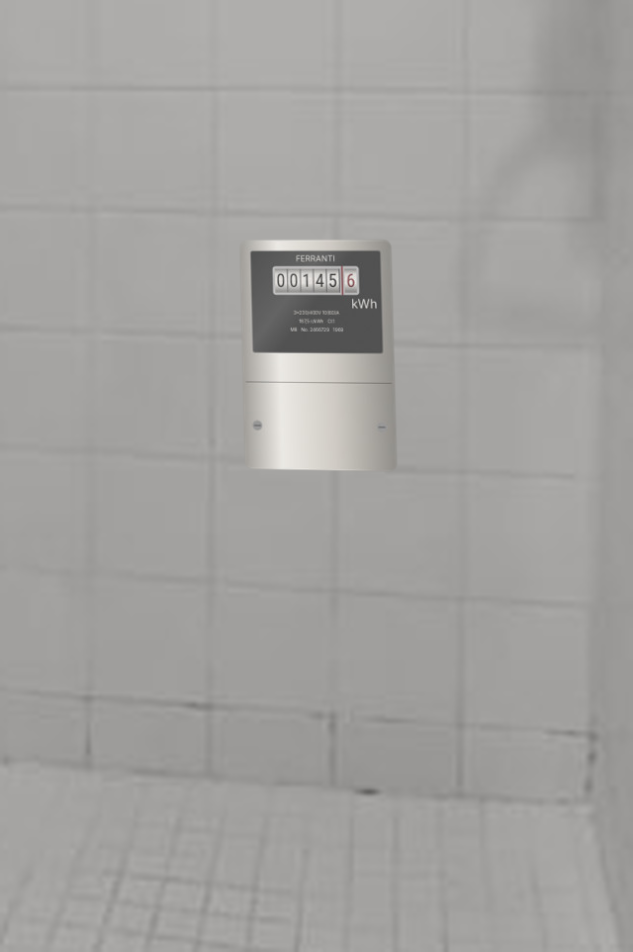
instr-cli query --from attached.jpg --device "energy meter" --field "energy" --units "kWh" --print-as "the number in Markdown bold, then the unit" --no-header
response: **145.6** kWh
